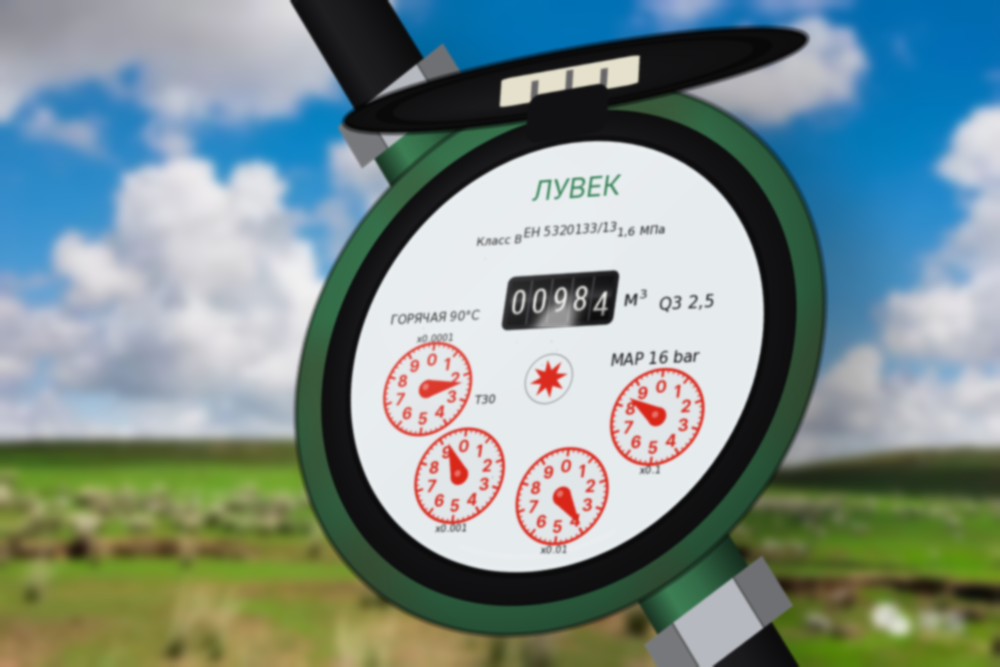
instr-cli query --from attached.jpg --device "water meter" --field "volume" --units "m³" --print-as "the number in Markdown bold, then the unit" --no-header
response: **983.8392** m³
